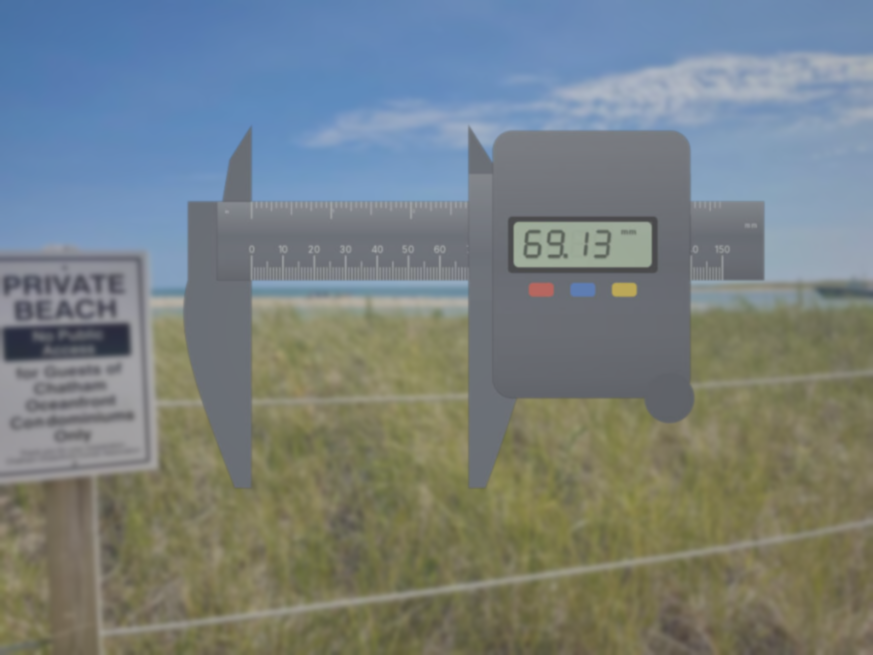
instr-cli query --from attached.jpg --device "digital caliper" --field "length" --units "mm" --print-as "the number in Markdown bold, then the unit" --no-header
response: **69.13** mm
